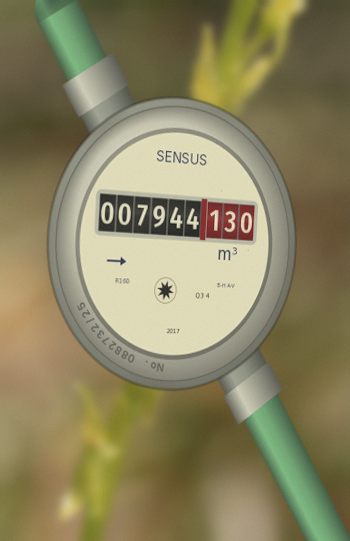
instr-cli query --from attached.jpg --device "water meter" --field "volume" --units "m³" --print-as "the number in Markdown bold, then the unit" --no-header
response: **7944.130** m³
